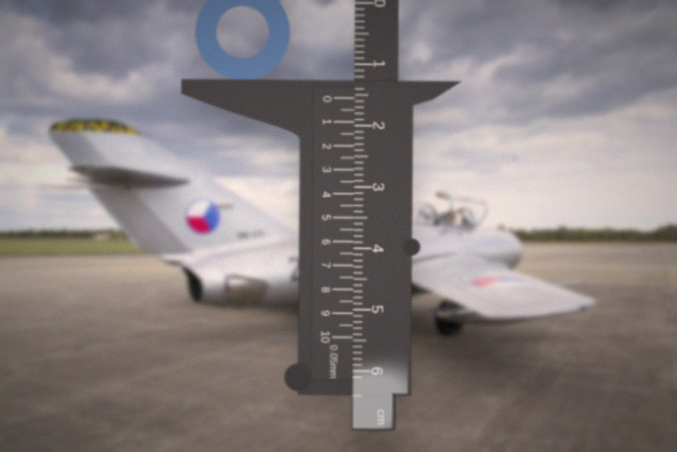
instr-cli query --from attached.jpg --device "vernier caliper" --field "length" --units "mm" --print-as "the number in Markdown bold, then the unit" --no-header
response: **15.5** mm
